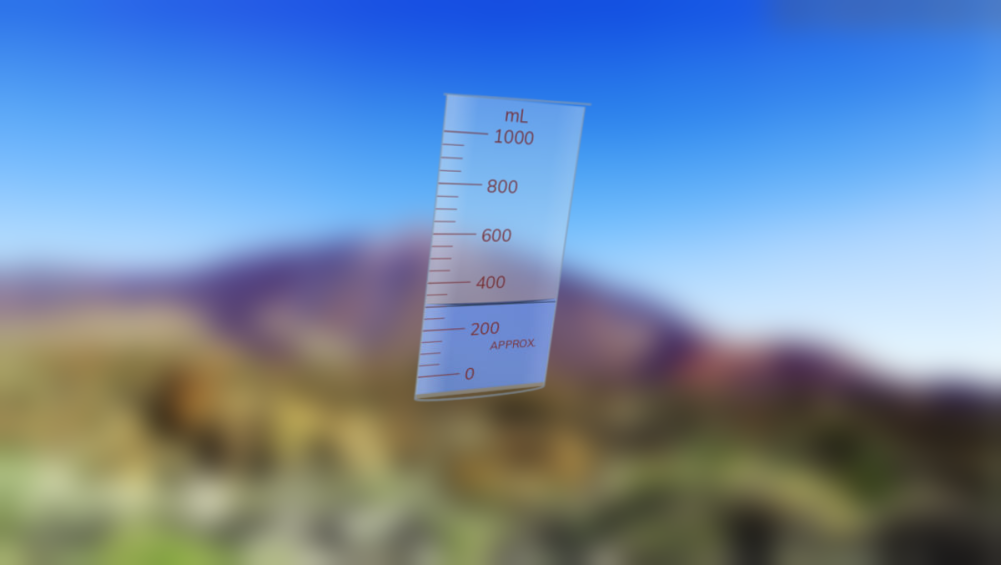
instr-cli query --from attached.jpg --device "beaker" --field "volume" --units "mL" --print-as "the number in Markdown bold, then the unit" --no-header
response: **300** mL
